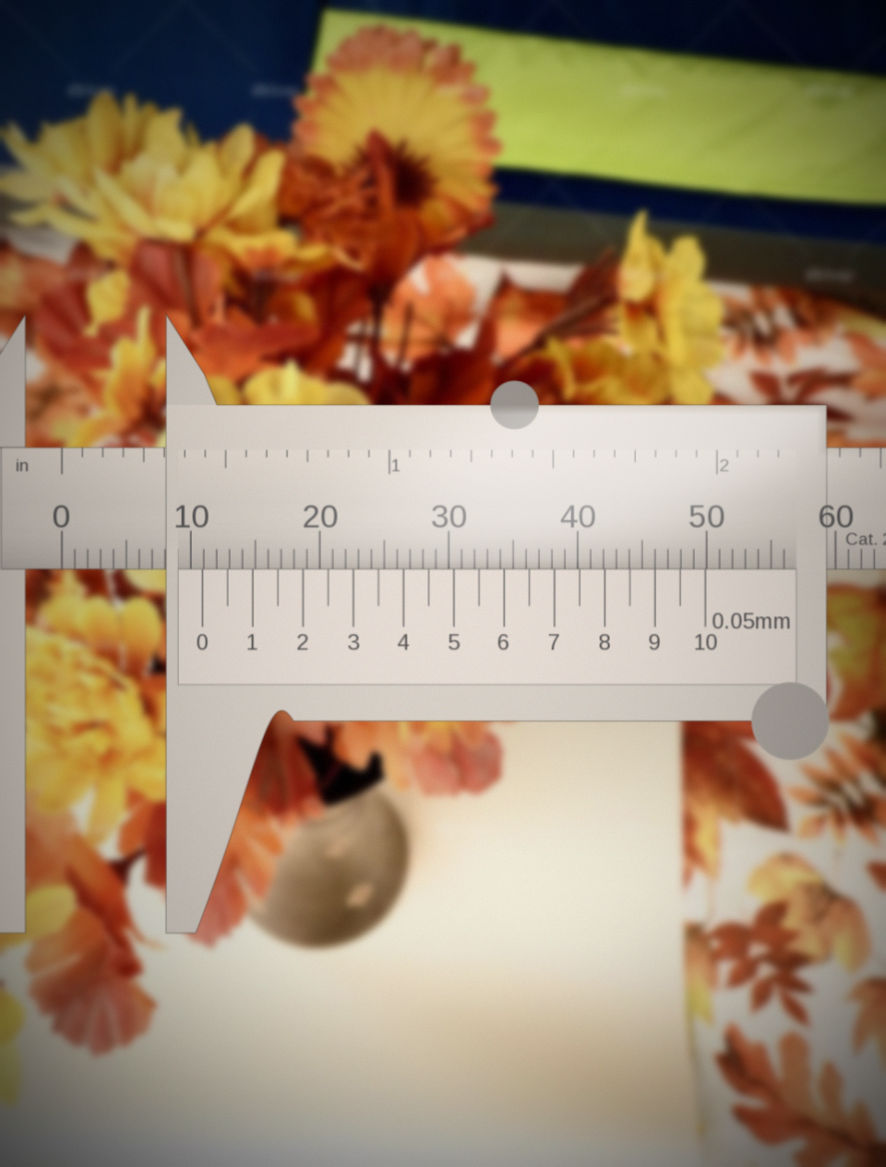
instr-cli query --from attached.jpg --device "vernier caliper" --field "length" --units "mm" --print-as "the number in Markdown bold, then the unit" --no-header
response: **10.9** mm
